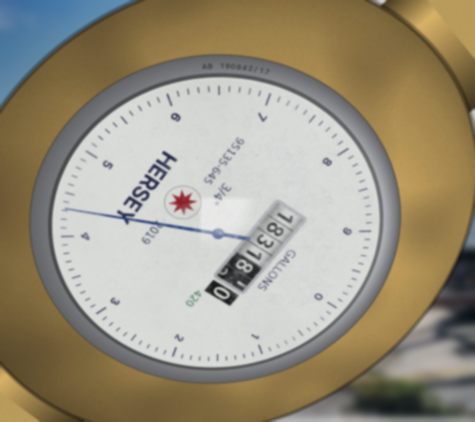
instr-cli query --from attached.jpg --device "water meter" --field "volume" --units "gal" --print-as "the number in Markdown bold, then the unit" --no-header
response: **1831814.3** gal
